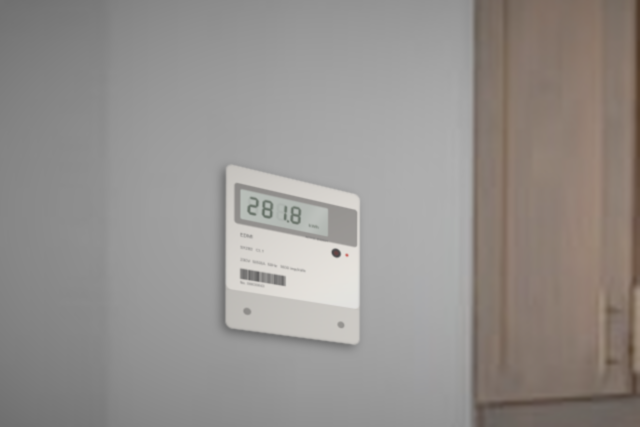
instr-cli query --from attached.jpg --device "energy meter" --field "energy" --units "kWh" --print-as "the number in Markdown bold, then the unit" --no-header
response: **281.8** kWh
